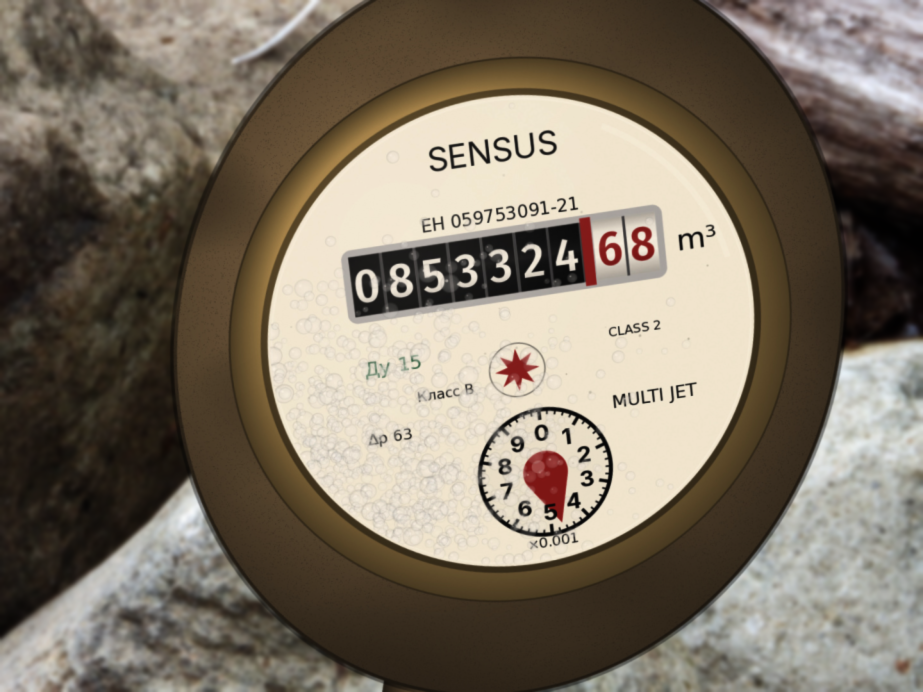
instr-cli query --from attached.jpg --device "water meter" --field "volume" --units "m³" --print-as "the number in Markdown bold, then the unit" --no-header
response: **853324.684** m³
